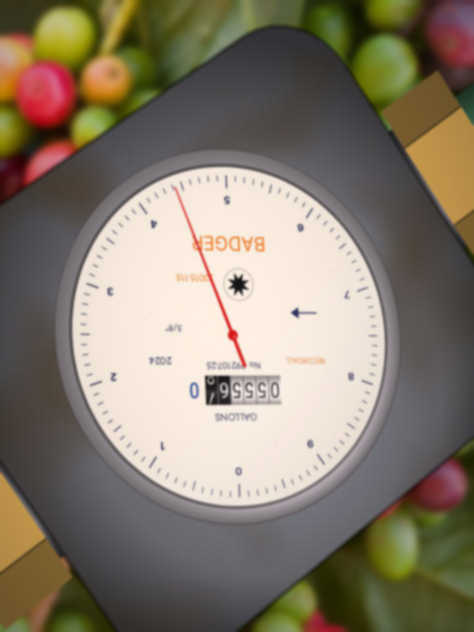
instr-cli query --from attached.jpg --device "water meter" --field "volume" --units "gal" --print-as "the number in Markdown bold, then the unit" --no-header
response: **555674.4** gal
